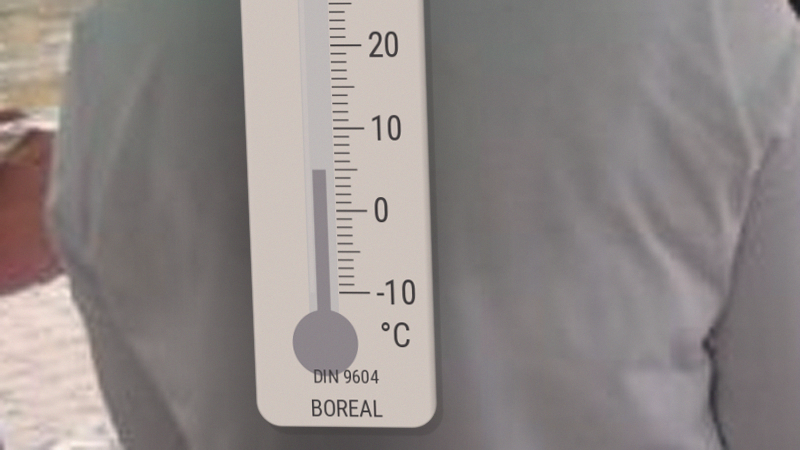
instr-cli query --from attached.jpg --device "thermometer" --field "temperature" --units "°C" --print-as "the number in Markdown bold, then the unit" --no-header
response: **5** °C
